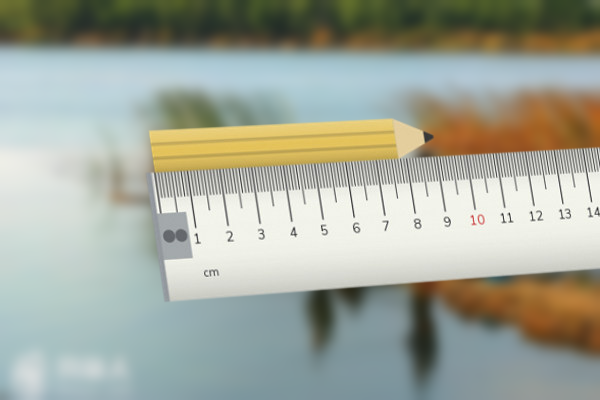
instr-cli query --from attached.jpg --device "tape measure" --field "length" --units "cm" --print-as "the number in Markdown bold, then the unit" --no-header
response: **9** cm
